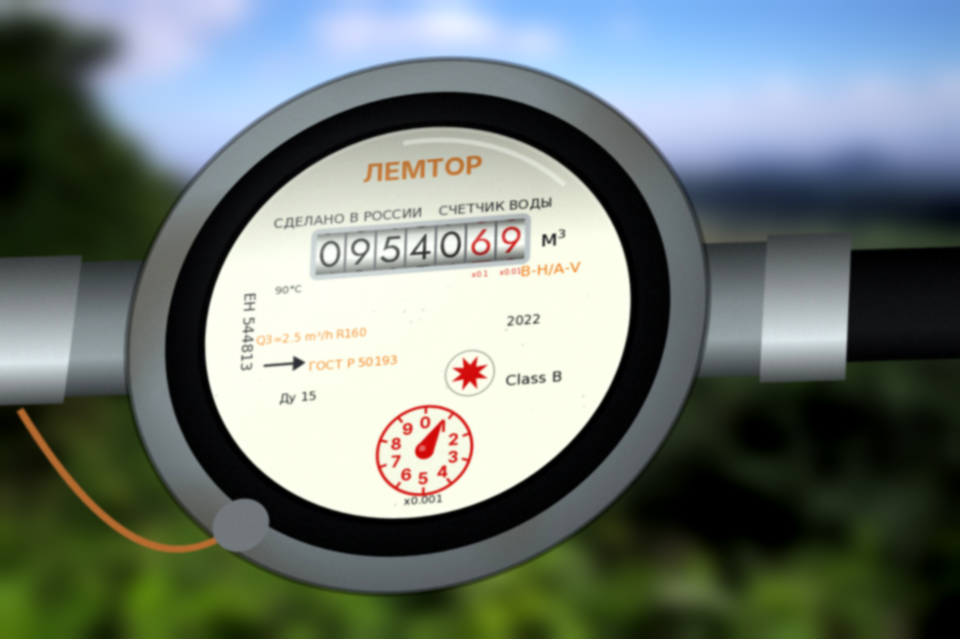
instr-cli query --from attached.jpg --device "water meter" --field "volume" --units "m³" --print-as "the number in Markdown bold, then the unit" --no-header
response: **9540.690** m³
